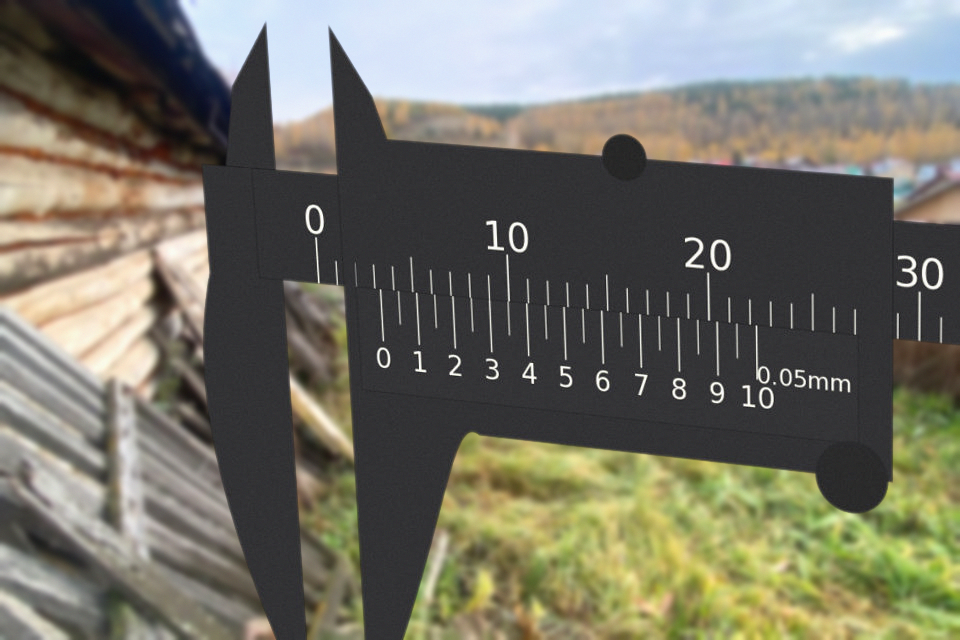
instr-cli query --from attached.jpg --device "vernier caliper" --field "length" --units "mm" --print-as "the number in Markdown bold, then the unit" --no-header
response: **3.3** mm
